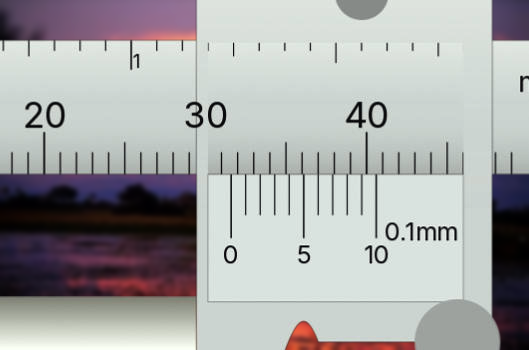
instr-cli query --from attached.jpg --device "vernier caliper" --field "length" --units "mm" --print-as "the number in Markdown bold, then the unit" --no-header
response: **31.6** mm
